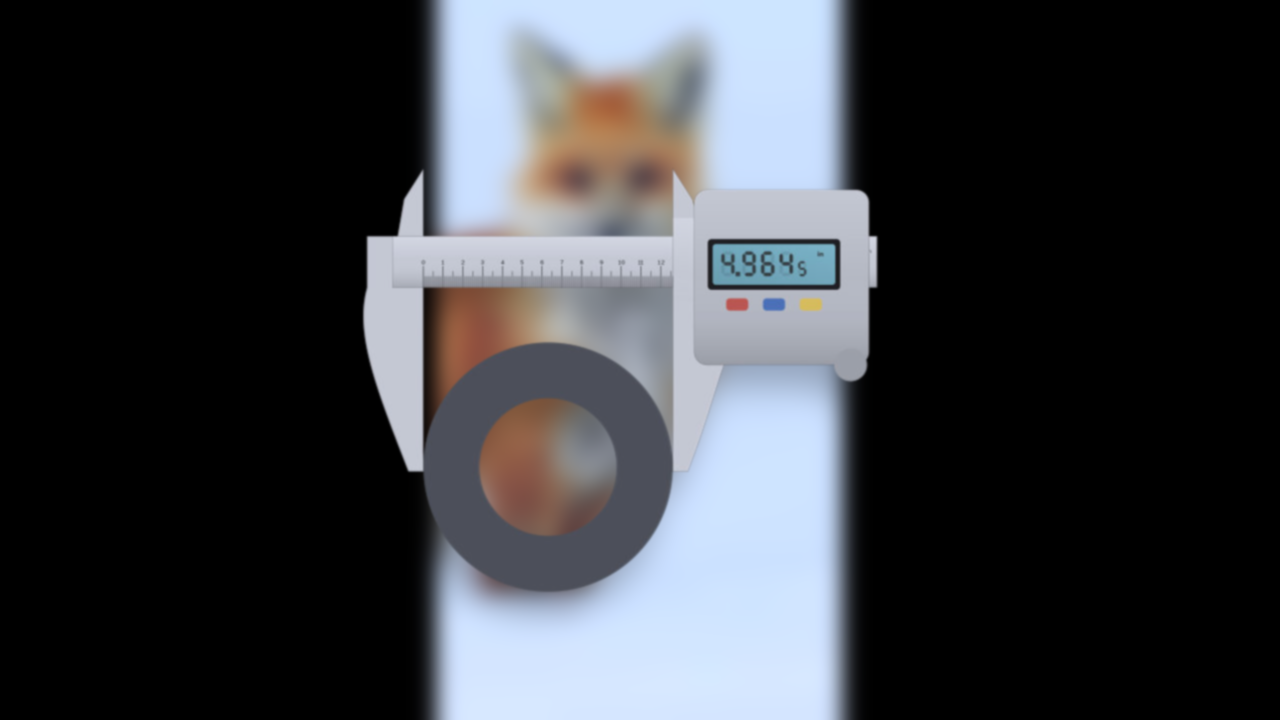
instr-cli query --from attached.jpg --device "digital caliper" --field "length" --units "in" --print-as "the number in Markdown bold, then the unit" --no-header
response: **4.9645** in
